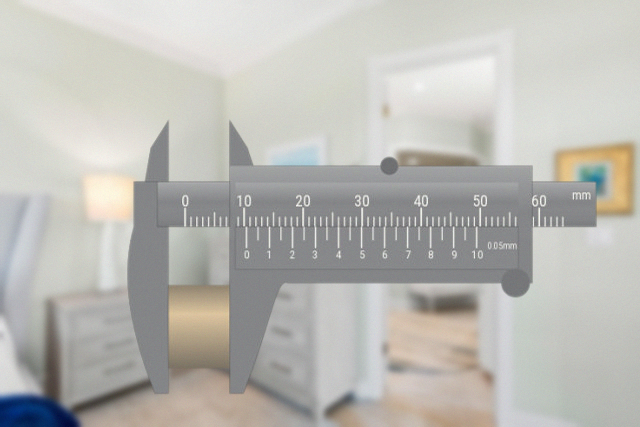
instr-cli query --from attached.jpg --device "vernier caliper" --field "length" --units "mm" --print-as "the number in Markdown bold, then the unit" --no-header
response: **10.4** mm
